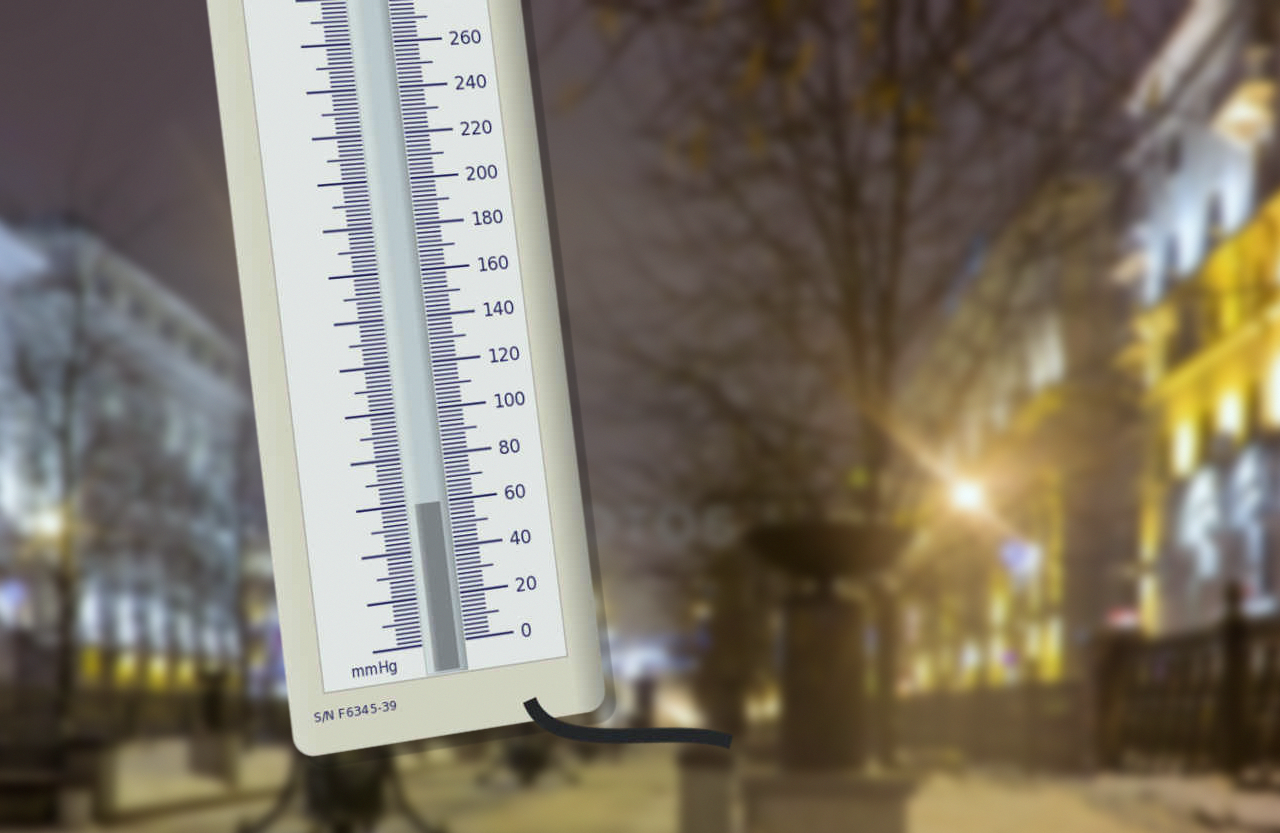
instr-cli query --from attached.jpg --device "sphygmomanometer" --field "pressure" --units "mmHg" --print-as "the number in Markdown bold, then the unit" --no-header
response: **60** mmHg
